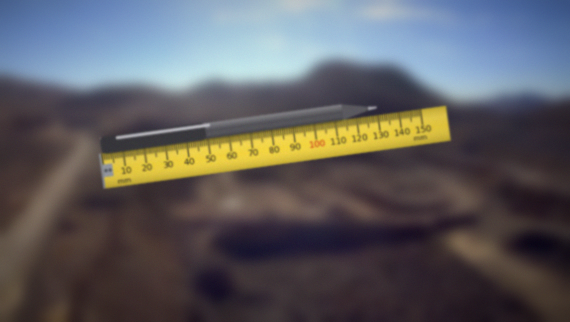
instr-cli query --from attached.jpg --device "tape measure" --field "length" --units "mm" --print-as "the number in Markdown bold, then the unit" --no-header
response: **130** mm
